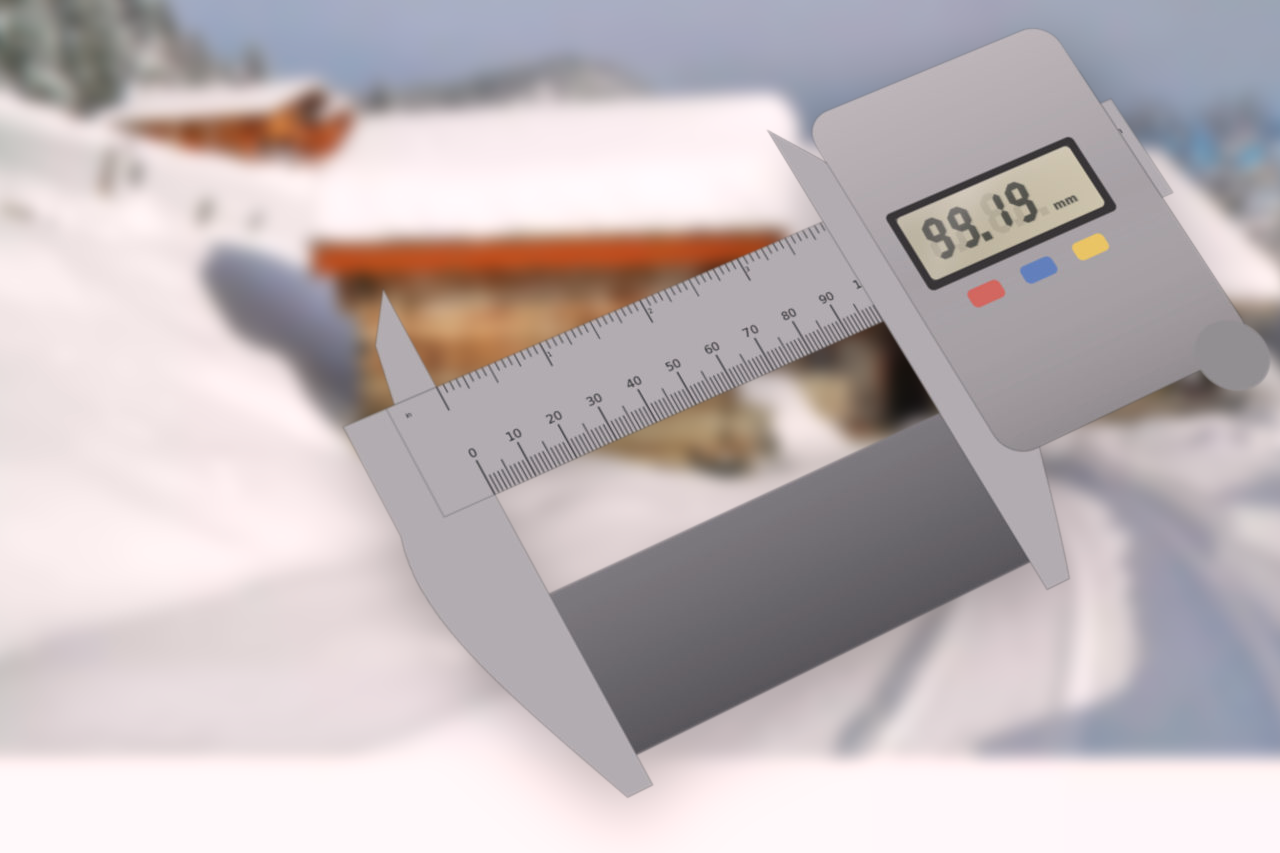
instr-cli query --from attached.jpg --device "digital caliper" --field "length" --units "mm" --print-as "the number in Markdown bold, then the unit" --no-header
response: **99.19** mm
